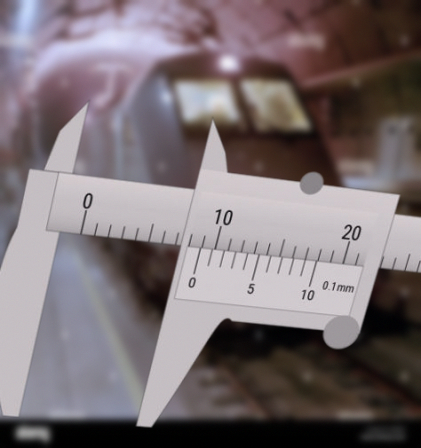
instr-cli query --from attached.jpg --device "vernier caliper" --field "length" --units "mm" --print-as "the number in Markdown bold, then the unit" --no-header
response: **8.9** mm
